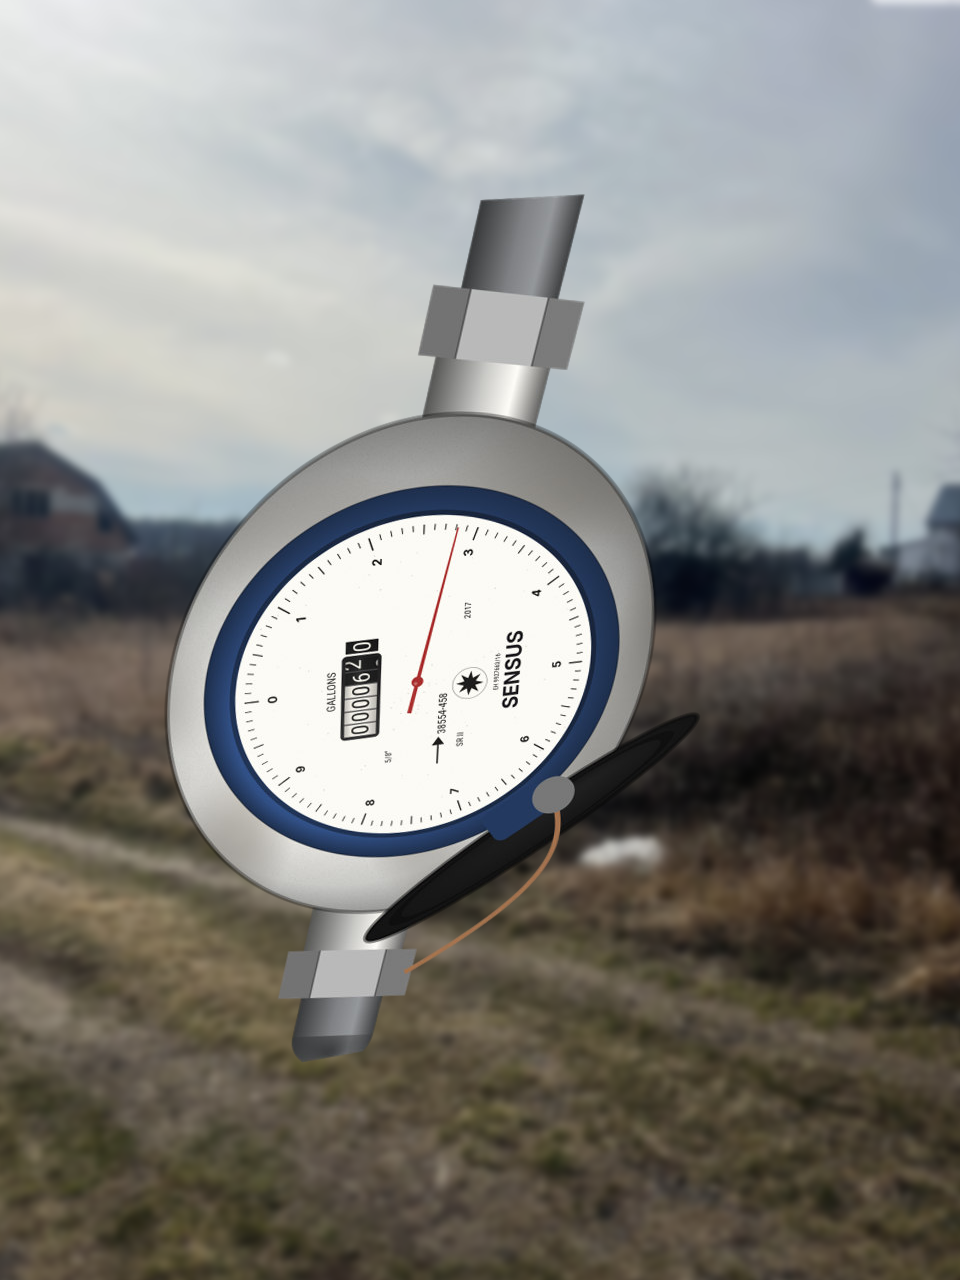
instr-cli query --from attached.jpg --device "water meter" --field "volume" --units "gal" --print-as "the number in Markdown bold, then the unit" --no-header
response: **622.8** gal
